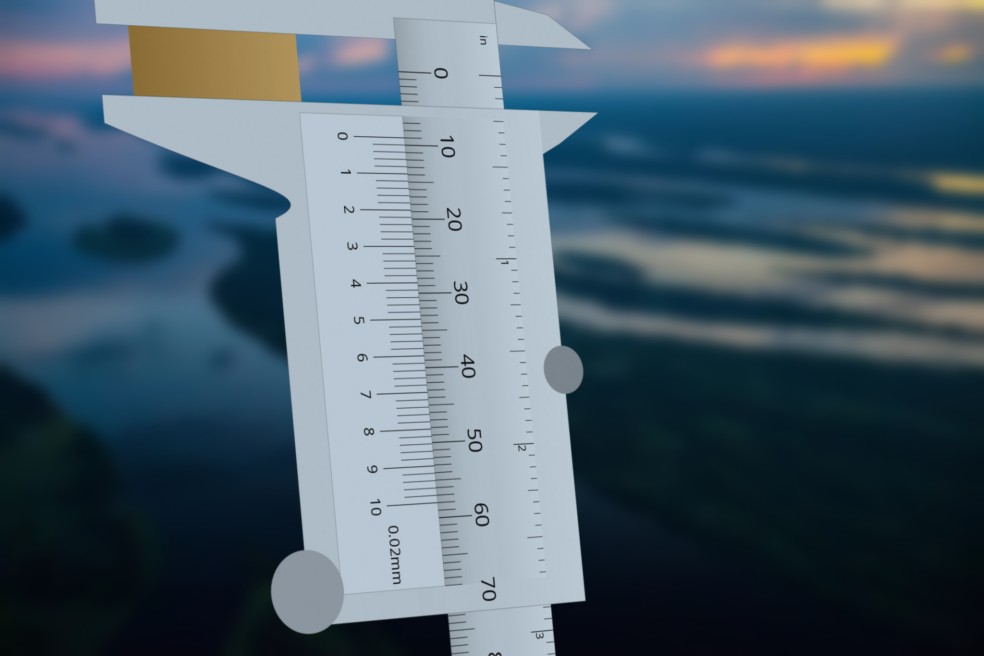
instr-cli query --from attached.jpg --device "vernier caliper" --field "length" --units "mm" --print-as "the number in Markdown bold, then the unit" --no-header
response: **9.0** mm
